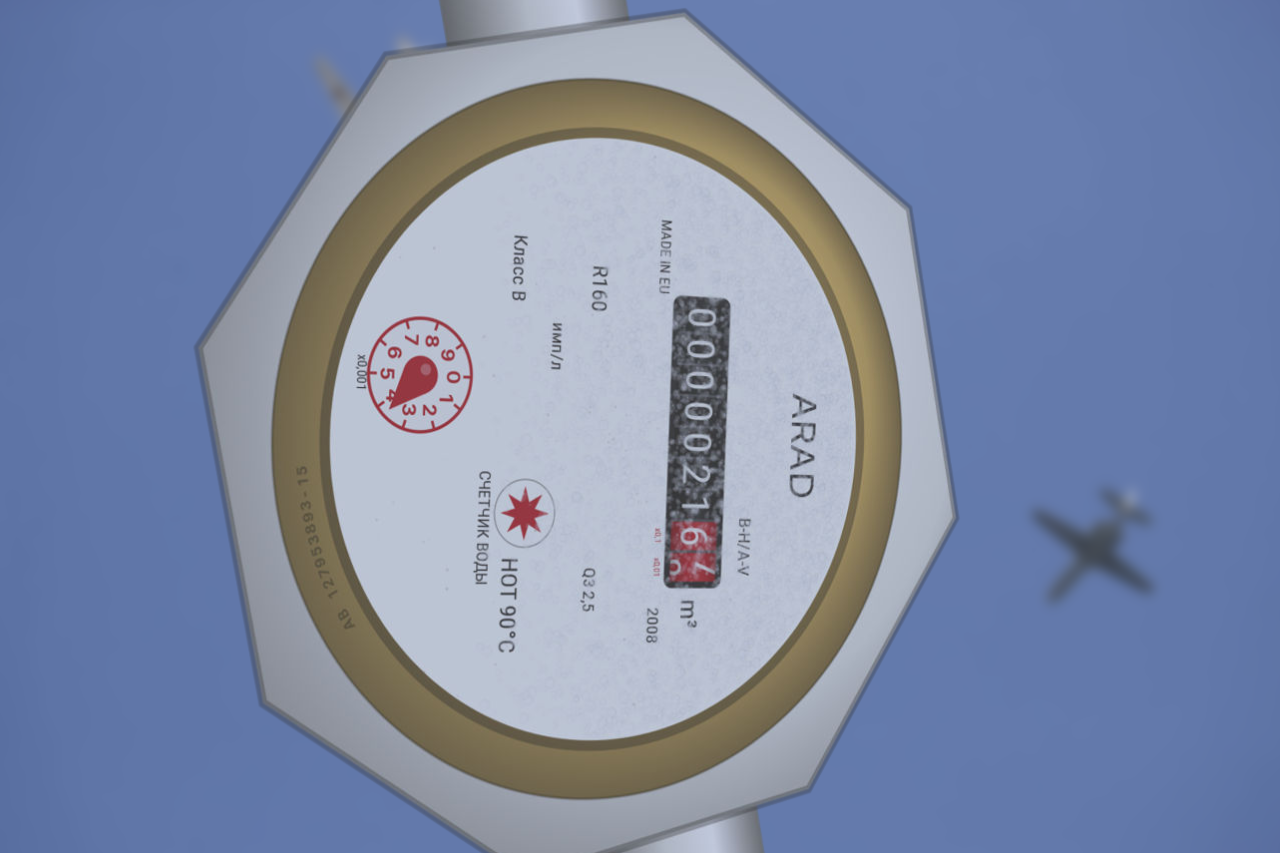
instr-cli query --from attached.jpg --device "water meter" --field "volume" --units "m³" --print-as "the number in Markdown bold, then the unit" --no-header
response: **21.673** m³
